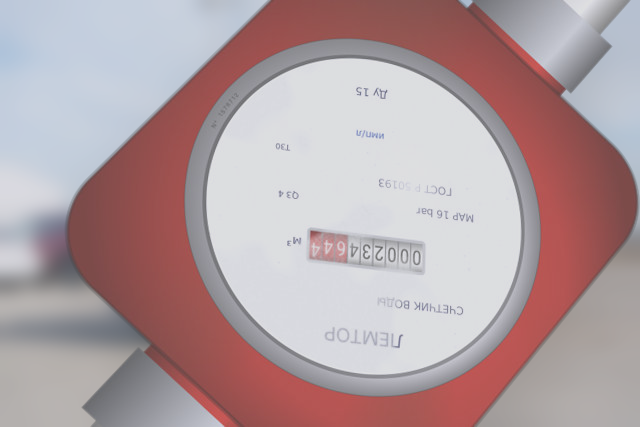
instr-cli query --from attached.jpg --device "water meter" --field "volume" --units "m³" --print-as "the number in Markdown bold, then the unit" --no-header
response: **234.644** m³
